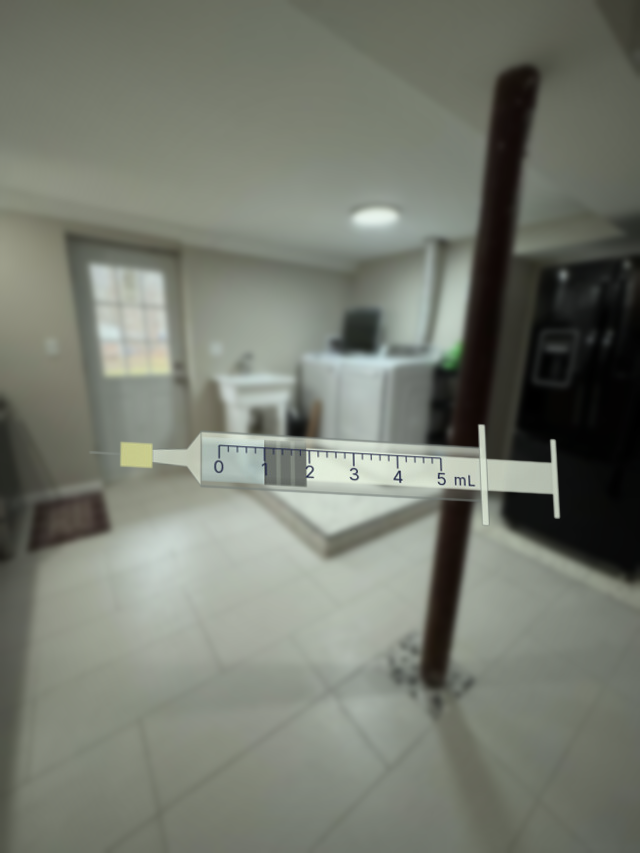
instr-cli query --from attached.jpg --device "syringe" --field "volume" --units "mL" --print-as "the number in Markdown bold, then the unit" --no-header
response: **1** mL
